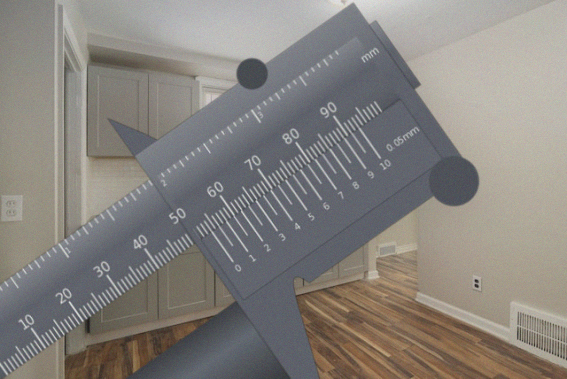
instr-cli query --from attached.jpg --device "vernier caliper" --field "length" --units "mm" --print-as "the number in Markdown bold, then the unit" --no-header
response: **54.0** mm
